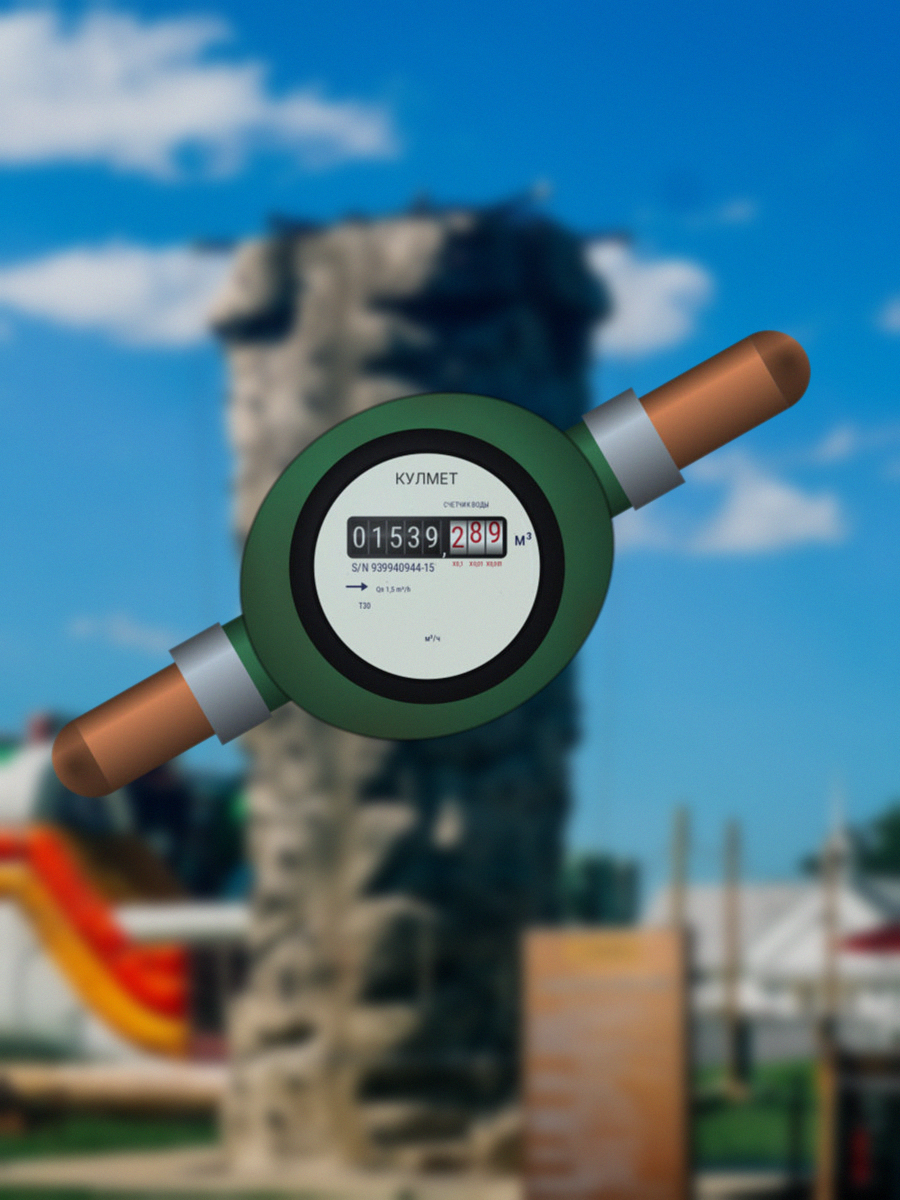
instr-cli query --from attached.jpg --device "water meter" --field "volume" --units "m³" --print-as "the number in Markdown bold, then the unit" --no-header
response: **1539.289** m³
